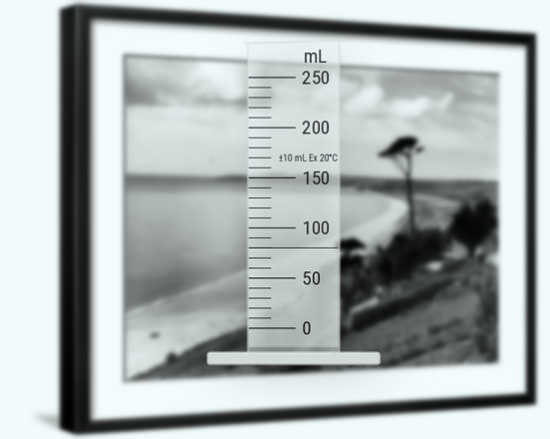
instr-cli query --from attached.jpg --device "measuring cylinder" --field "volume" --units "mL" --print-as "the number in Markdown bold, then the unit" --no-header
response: **80** mL
